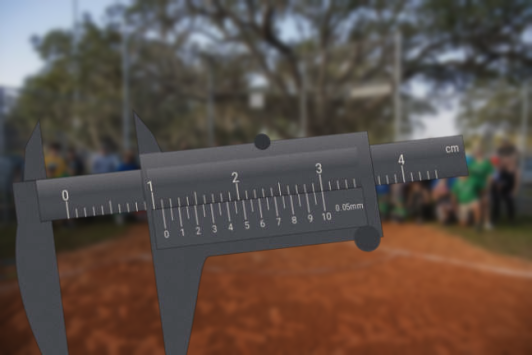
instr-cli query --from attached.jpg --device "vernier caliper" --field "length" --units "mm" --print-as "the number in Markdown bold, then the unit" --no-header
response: **11.0** mm
